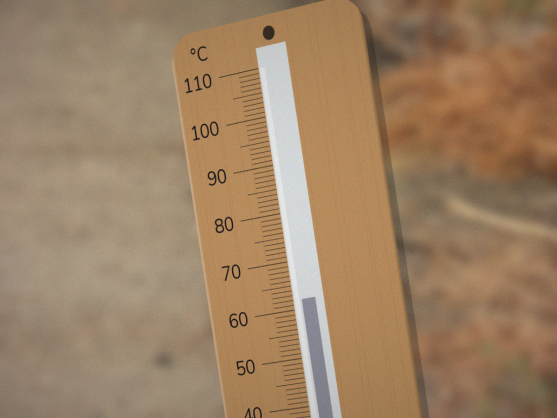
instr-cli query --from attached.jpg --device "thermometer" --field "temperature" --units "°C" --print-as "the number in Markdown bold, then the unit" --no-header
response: **62** °C
